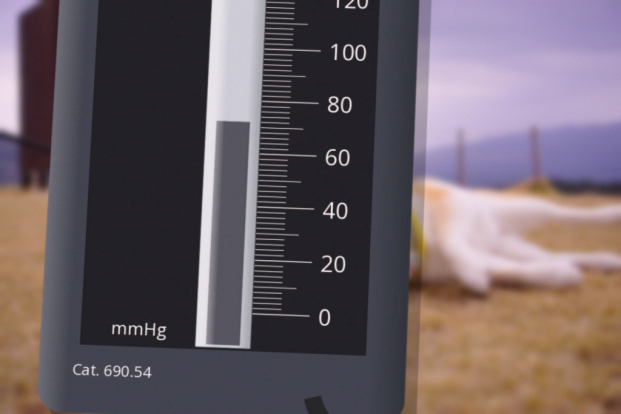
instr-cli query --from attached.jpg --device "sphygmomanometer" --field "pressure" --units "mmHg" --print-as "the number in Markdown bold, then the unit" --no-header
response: **72** mmHg
